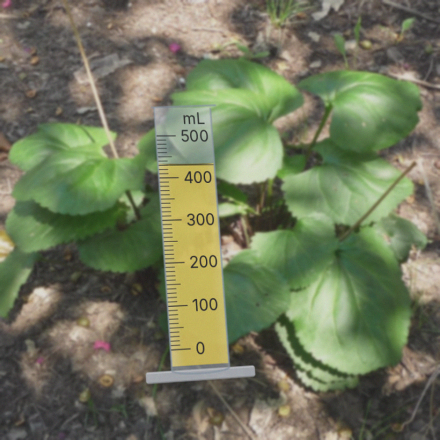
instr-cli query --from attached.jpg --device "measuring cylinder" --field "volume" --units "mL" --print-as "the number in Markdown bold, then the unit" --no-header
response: **430** mL
